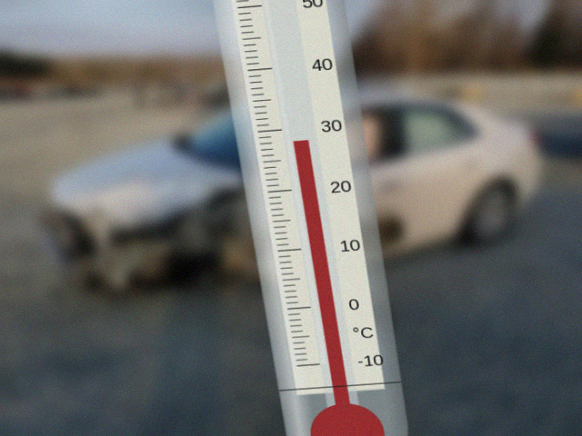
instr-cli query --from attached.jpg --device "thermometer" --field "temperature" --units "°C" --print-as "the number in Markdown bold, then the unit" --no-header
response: **28** °C
